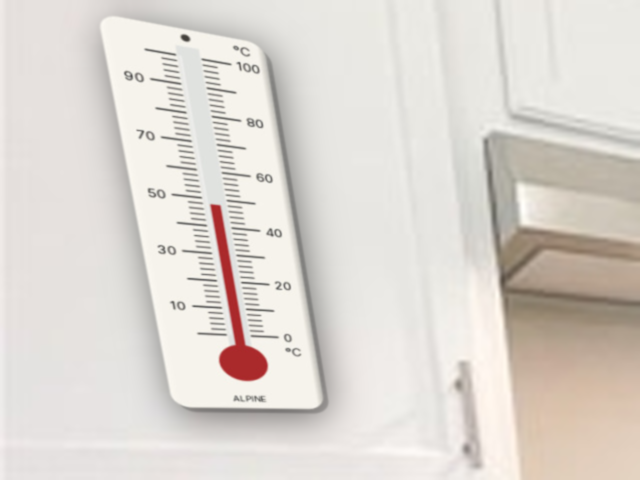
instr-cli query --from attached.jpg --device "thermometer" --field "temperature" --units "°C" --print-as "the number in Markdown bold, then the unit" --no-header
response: **48** °C
